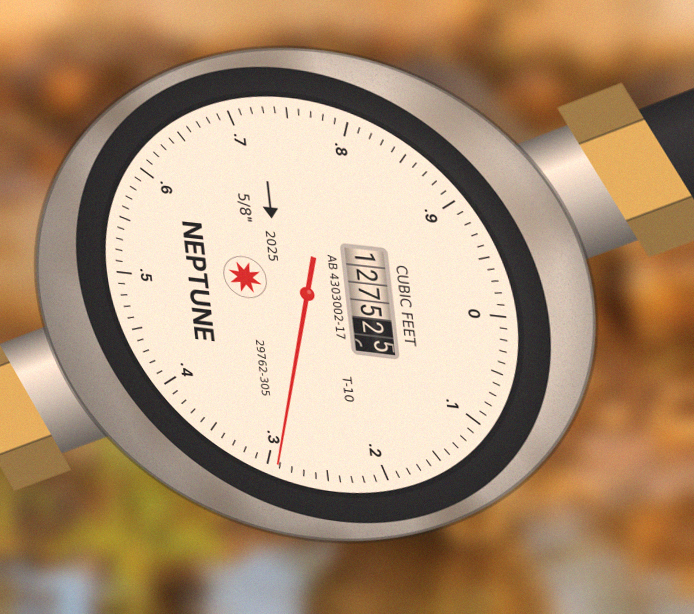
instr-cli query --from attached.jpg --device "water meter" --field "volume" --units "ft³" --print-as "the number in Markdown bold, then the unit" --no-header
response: **127525.29** ft³
